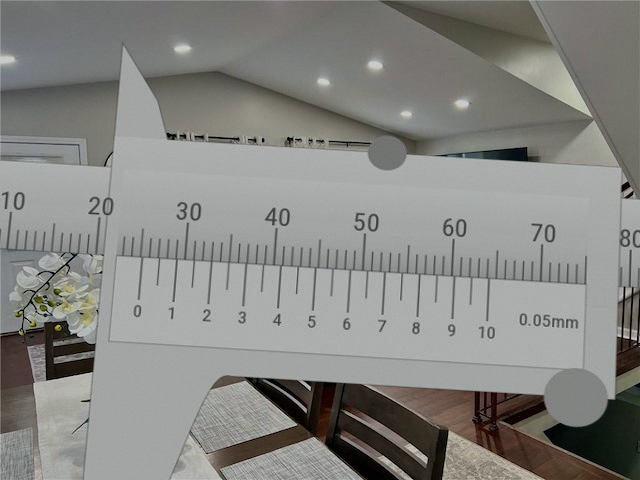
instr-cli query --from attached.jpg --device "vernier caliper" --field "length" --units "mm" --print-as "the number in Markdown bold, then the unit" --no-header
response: **25.2** mm
